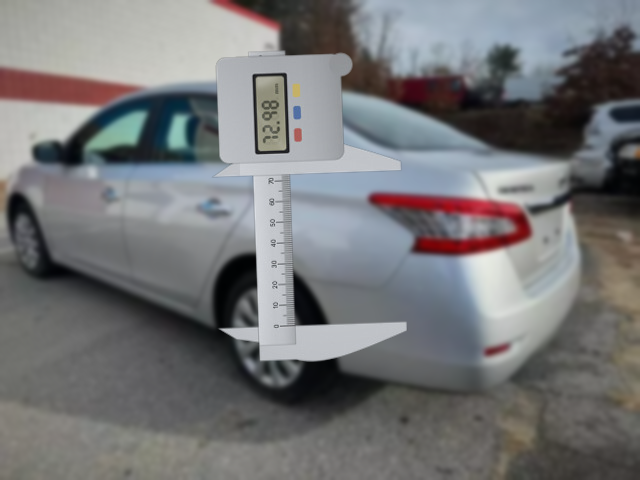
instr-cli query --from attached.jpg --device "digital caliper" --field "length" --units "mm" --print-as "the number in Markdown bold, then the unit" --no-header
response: **72.98** mm
